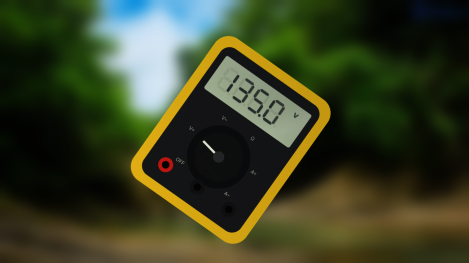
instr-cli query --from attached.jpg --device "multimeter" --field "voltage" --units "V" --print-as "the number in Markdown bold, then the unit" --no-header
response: **135.0** V
